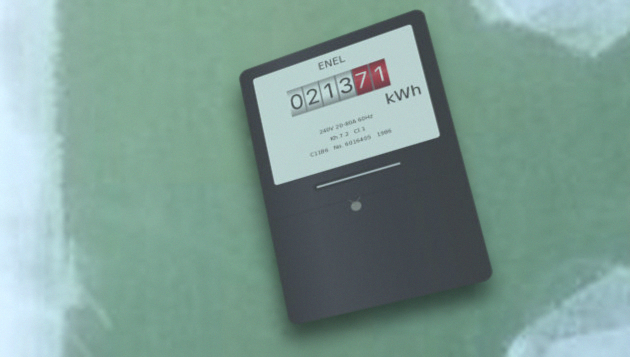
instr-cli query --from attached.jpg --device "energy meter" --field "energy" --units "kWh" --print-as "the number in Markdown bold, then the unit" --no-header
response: **213.71** kWh
